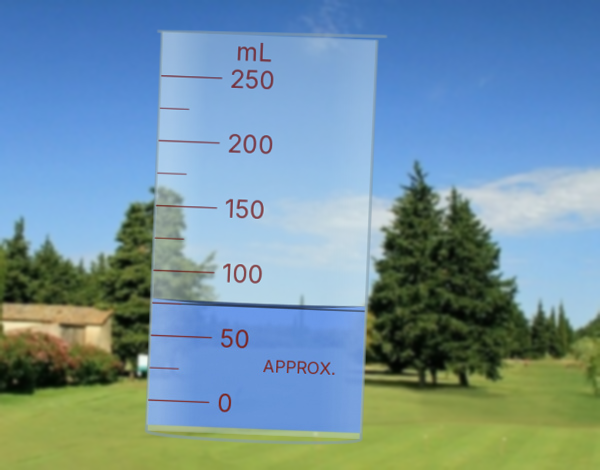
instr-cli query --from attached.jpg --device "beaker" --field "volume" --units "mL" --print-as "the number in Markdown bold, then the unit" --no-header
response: **75** mL
